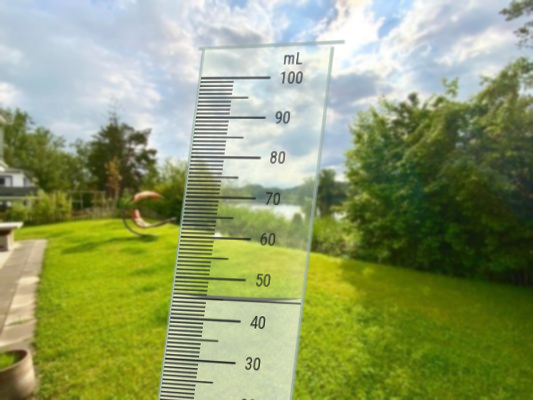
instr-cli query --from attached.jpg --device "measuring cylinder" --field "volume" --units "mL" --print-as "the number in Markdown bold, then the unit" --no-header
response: **45** mL
